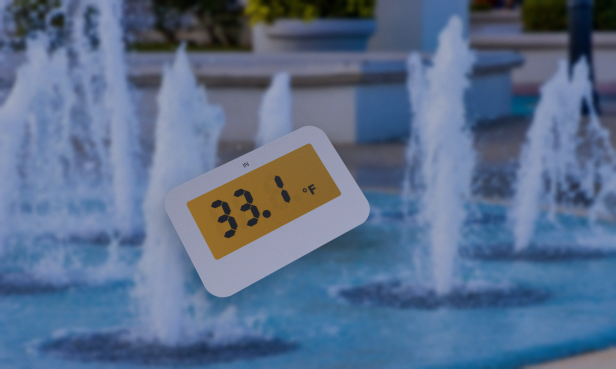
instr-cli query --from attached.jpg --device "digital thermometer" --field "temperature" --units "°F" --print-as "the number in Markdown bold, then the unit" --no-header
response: **33.1** °F
